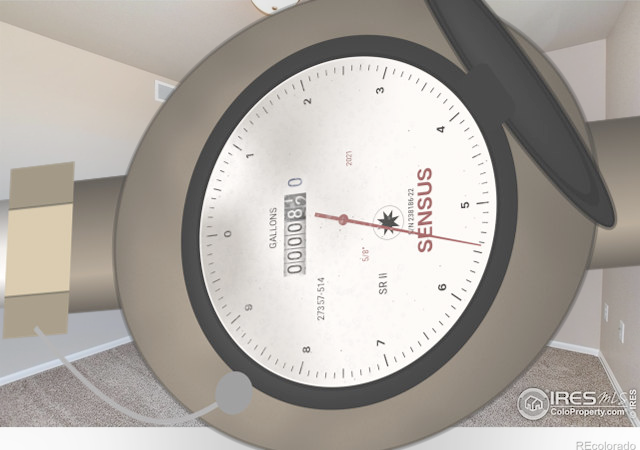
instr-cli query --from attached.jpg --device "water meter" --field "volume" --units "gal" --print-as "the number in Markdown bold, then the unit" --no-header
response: **815.4** gal
